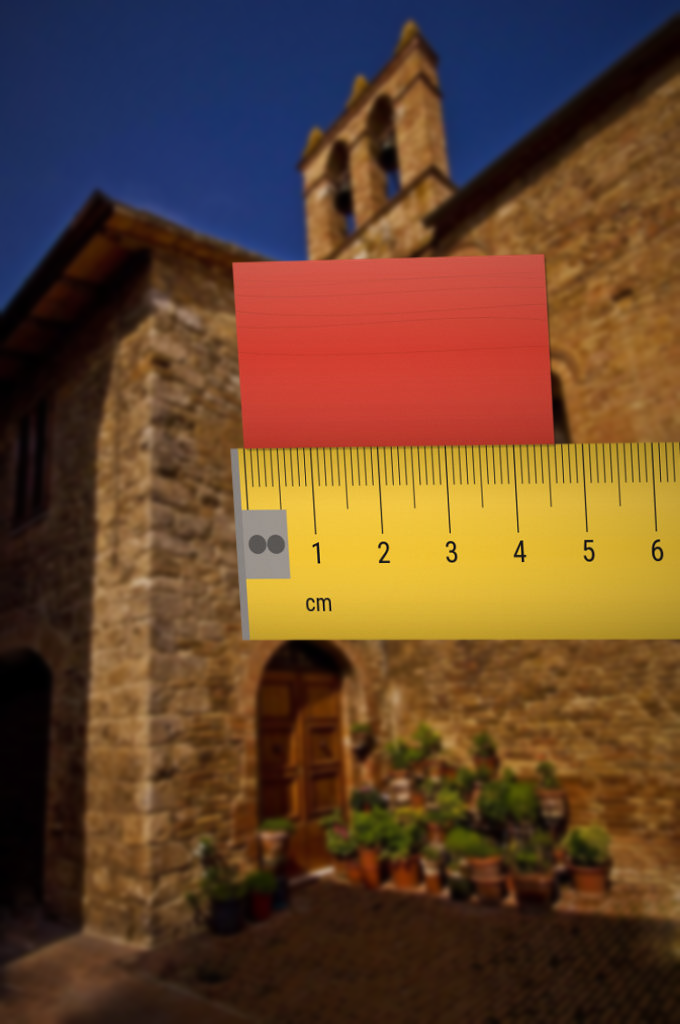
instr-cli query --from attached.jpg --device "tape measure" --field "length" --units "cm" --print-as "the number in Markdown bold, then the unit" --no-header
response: **4.6** cm
